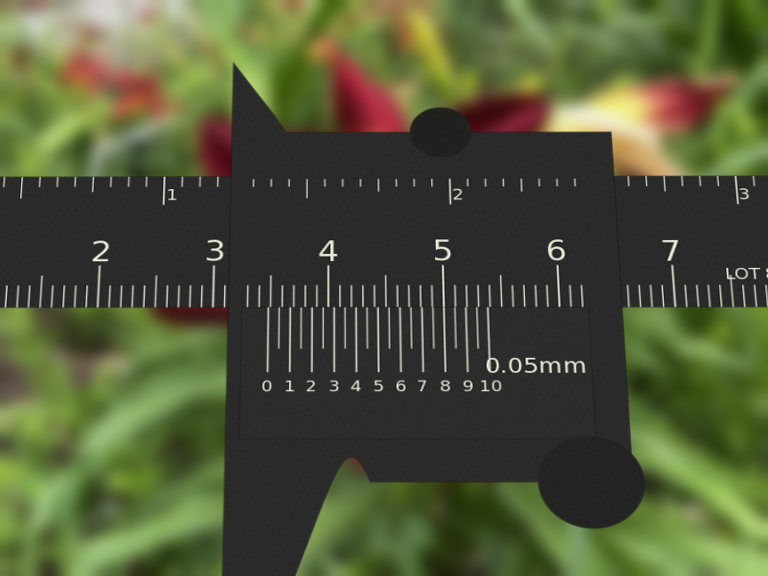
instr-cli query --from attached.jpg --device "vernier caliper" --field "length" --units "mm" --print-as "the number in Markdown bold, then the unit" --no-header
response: **34.8** mm
